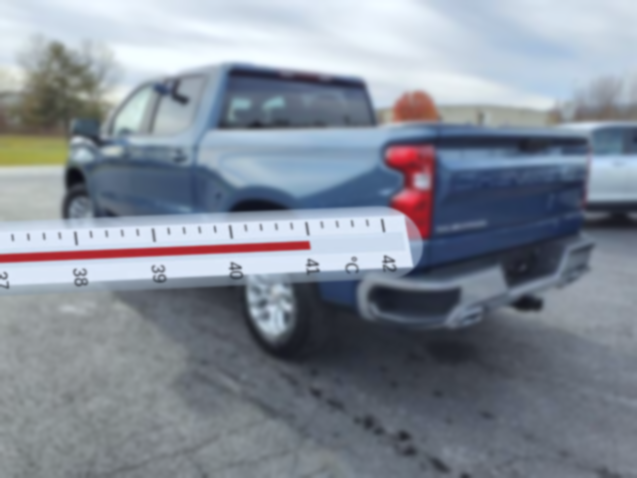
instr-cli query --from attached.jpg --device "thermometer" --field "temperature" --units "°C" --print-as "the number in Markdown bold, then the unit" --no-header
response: **41** °C
